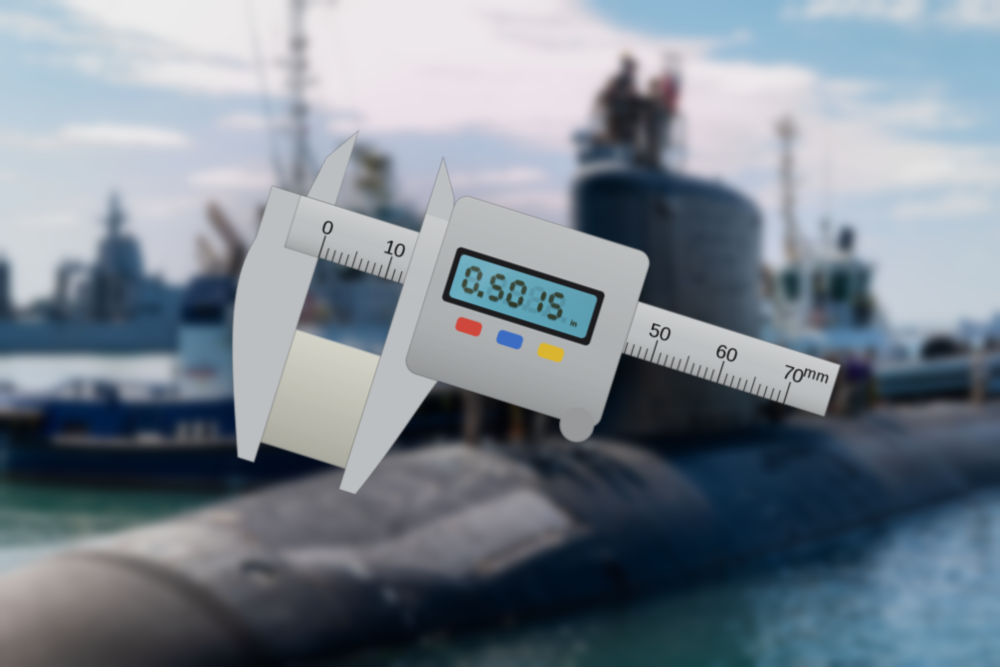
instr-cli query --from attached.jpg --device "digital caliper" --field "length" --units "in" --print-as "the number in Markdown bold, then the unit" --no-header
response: **0.5015** in
